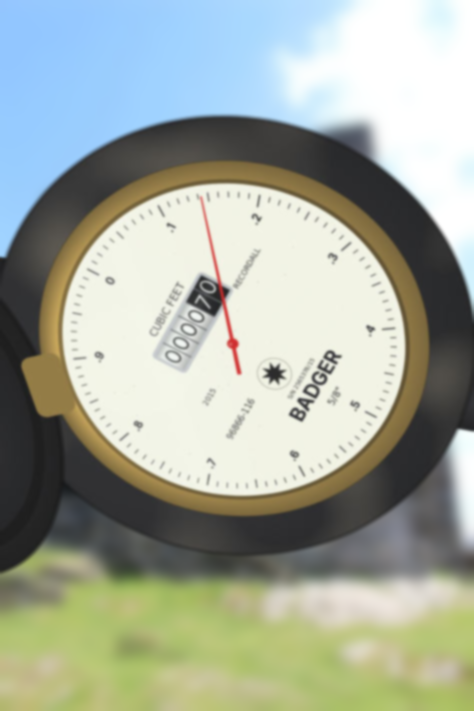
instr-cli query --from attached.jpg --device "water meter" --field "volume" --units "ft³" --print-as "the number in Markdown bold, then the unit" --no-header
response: **70.14** ft³
